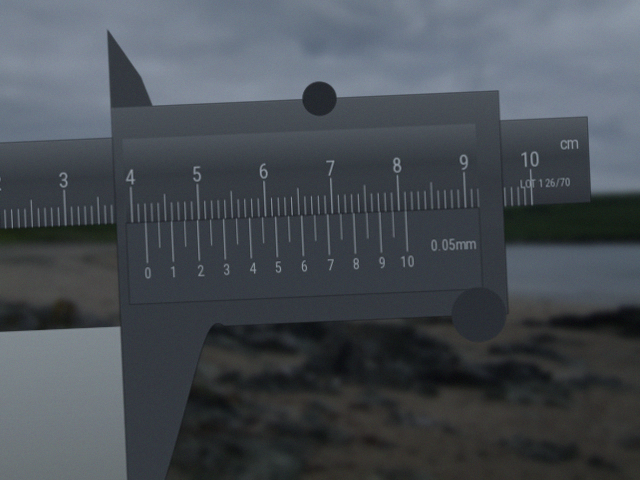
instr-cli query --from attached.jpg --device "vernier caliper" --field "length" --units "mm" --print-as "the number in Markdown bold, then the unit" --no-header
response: **42.0** mm
